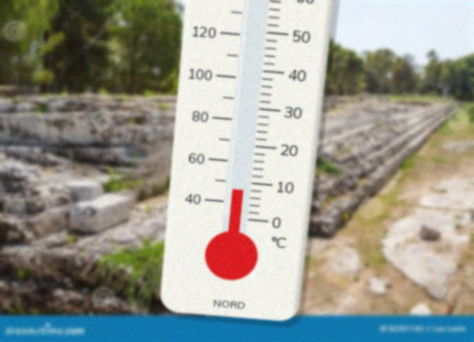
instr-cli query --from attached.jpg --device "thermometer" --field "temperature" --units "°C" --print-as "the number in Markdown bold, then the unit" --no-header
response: **8** °C
